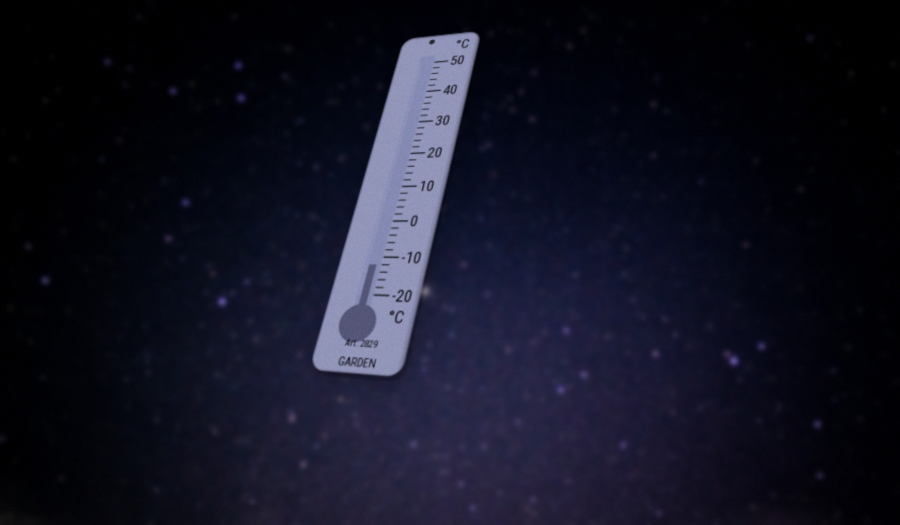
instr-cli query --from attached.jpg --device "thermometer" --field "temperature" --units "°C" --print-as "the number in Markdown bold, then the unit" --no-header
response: **-12** °C
